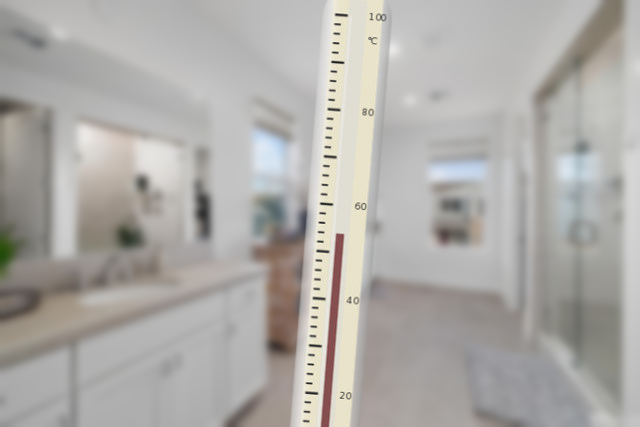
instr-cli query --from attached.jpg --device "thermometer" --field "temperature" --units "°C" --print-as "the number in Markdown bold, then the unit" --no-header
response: **54** °C
